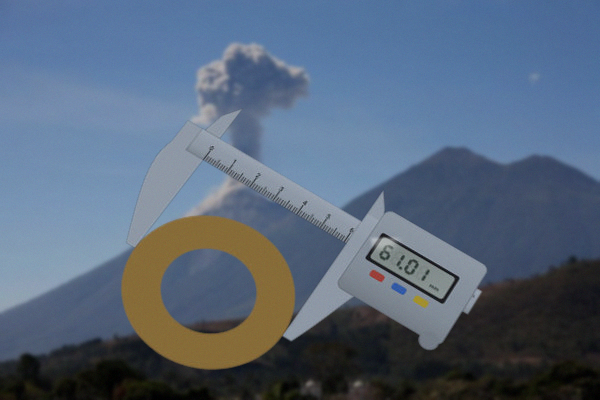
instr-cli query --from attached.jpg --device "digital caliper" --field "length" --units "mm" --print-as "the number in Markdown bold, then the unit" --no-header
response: **61.01** mm
